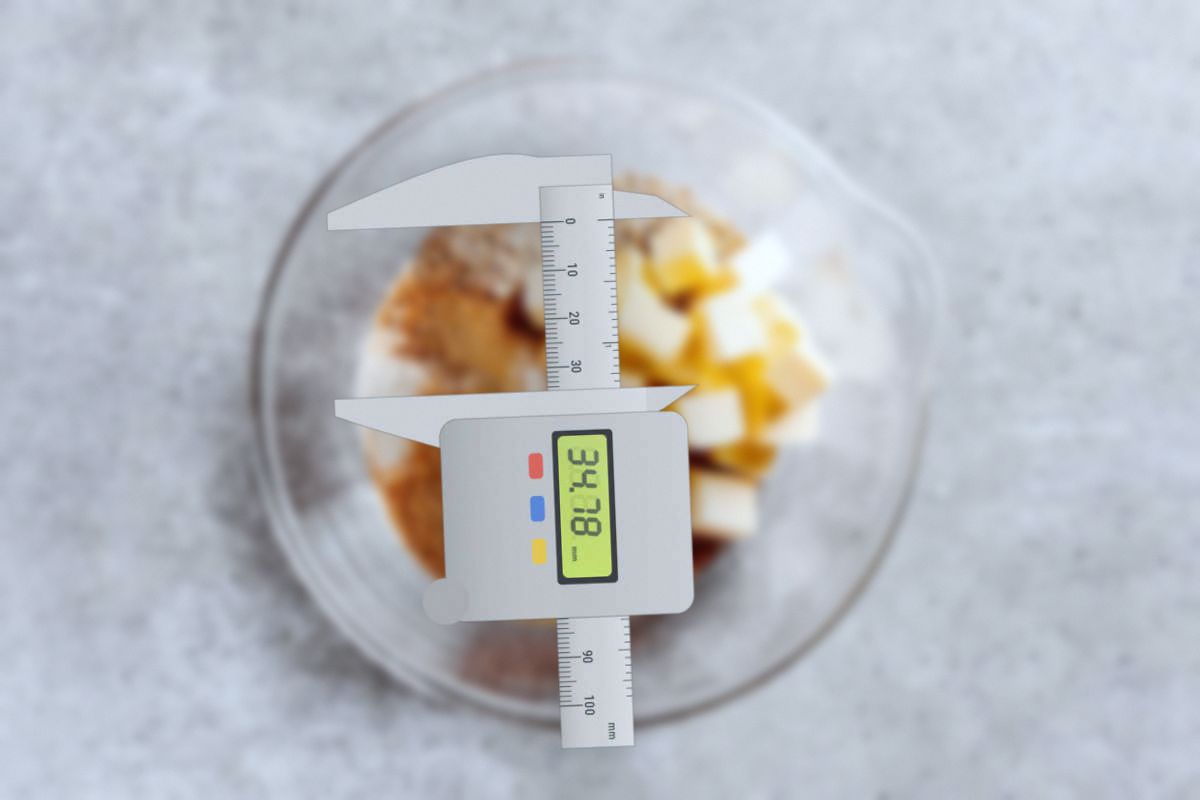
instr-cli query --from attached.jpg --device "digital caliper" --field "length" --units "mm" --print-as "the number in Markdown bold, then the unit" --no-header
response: **34.78** mm
